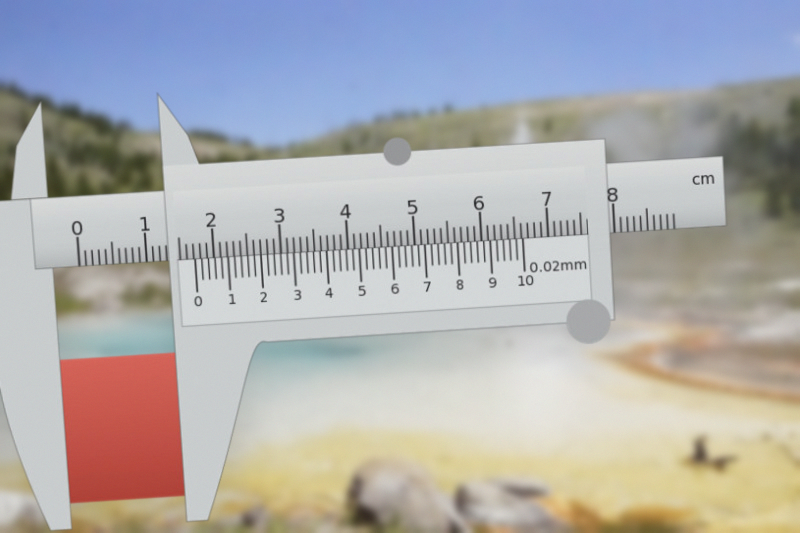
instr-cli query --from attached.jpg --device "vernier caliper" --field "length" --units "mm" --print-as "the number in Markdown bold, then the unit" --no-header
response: **17.2** mm
